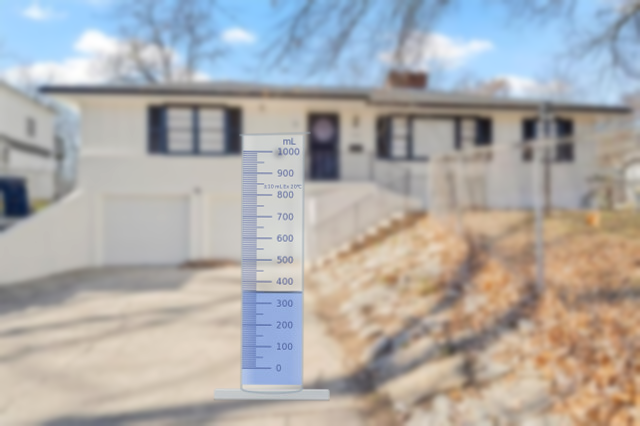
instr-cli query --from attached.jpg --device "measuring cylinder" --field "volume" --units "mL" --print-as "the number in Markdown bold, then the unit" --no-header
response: **350** mL
